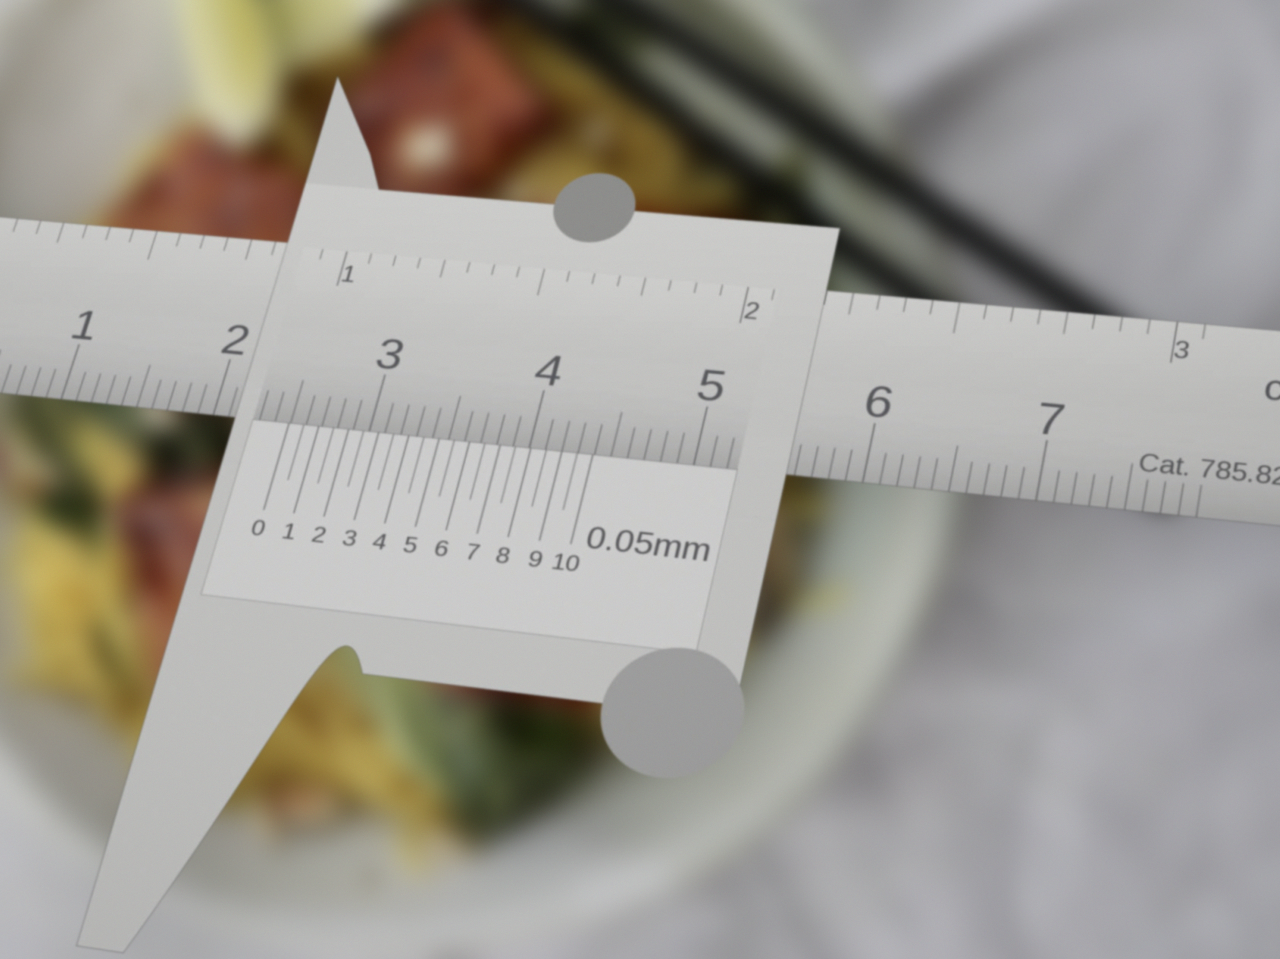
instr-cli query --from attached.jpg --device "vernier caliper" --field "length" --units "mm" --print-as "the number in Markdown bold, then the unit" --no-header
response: **24.9** mm
